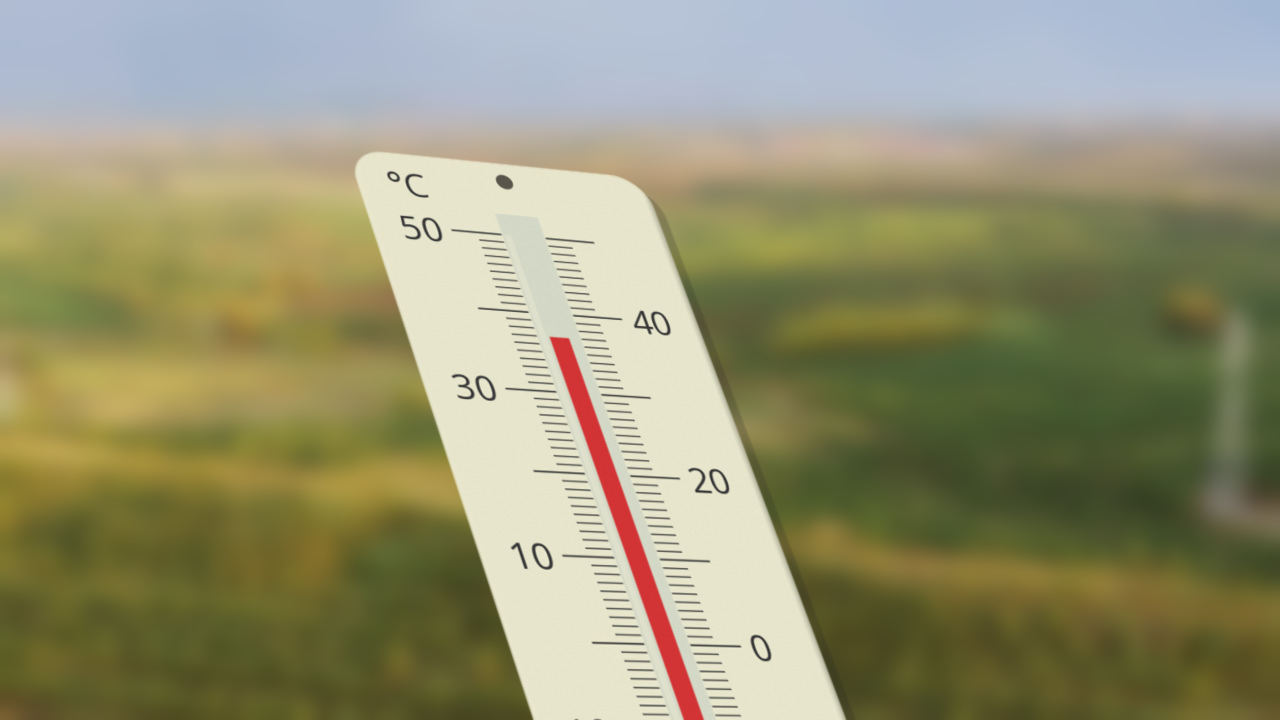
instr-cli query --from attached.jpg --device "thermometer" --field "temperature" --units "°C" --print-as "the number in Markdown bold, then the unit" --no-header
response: **37** °C
